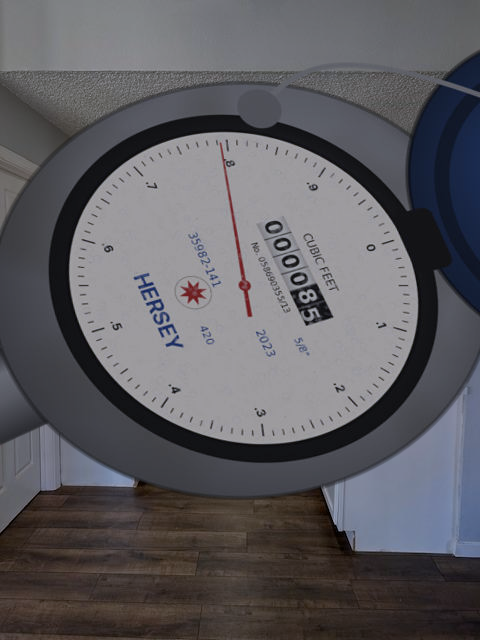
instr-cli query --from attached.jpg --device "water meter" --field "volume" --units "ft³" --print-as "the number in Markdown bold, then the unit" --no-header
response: **84.79** ft³
